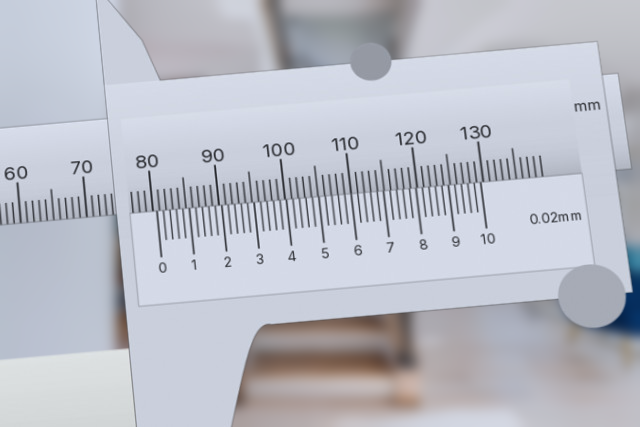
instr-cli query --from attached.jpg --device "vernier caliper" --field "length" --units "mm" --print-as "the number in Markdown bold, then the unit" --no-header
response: **80.6** mm
